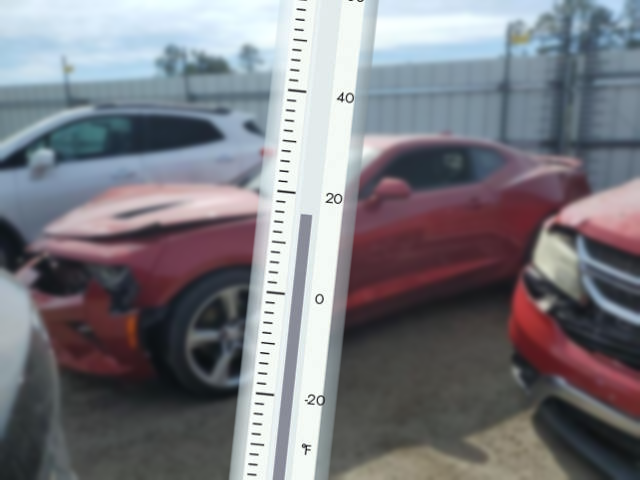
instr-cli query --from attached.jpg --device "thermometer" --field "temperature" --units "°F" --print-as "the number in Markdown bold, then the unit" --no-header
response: **16** °F
